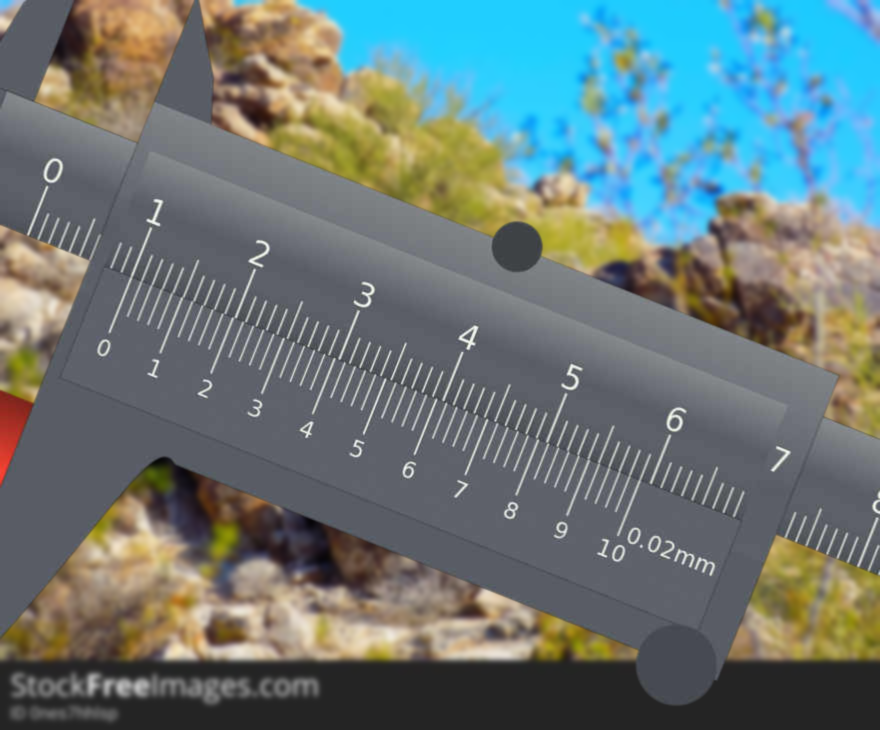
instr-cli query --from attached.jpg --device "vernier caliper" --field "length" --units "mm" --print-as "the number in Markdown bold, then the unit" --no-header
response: **10.0** mm
